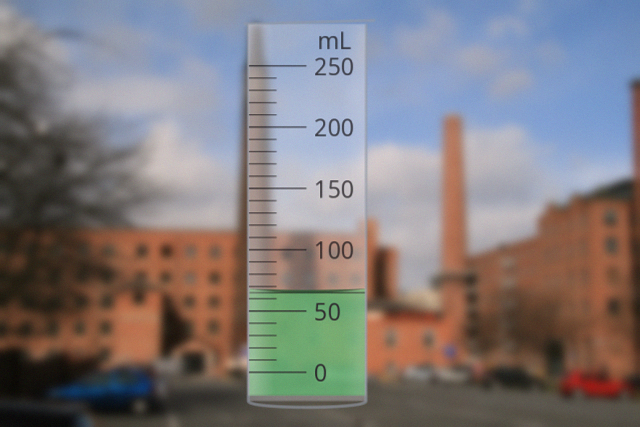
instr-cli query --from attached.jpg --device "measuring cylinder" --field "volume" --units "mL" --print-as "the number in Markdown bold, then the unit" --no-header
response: **65** mL
